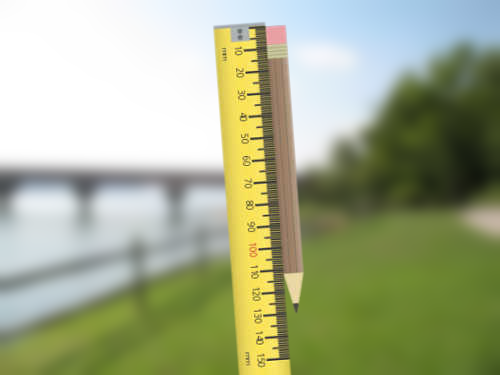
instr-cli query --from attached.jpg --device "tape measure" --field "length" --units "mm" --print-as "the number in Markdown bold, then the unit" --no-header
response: **130** mm
